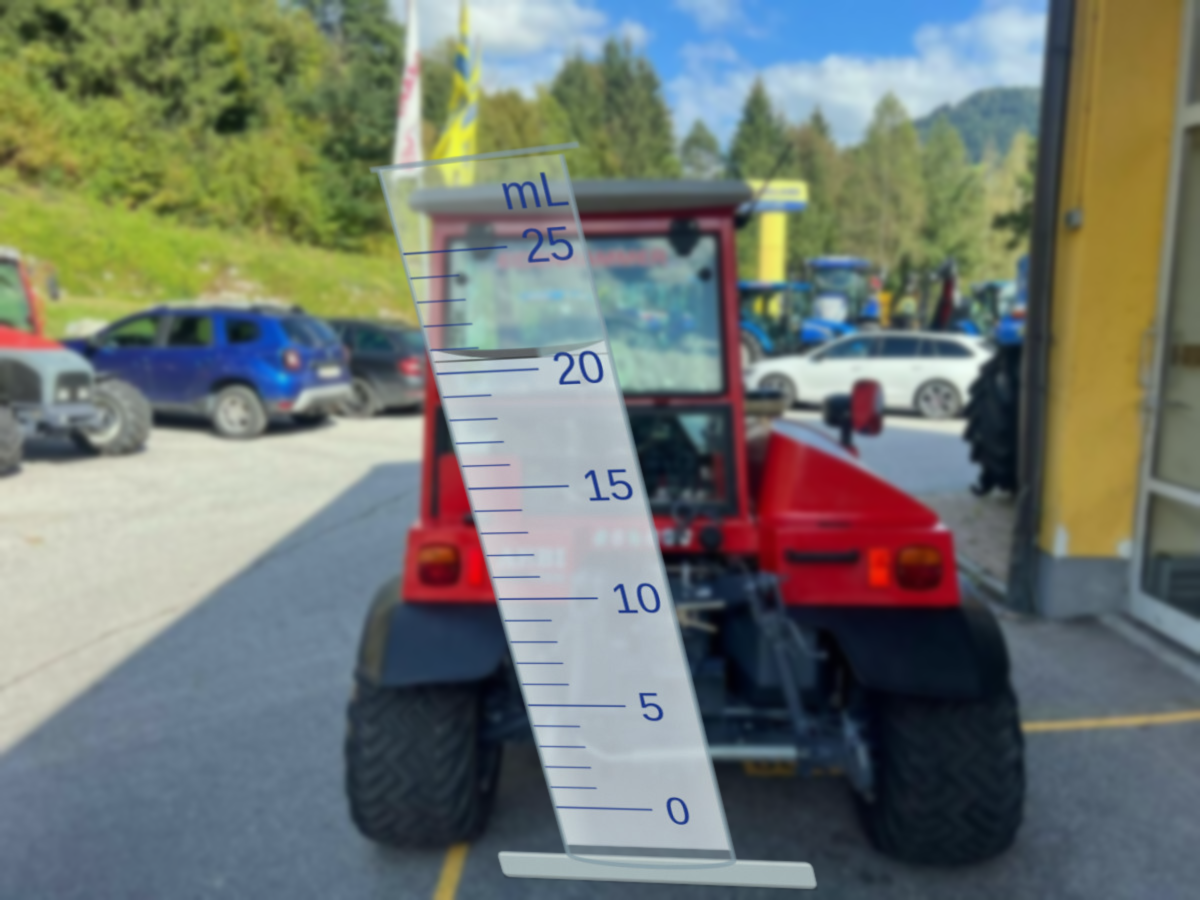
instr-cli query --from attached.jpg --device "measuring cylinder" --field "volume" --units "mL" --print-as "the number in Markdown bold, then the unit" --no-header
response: **20.5** mL
